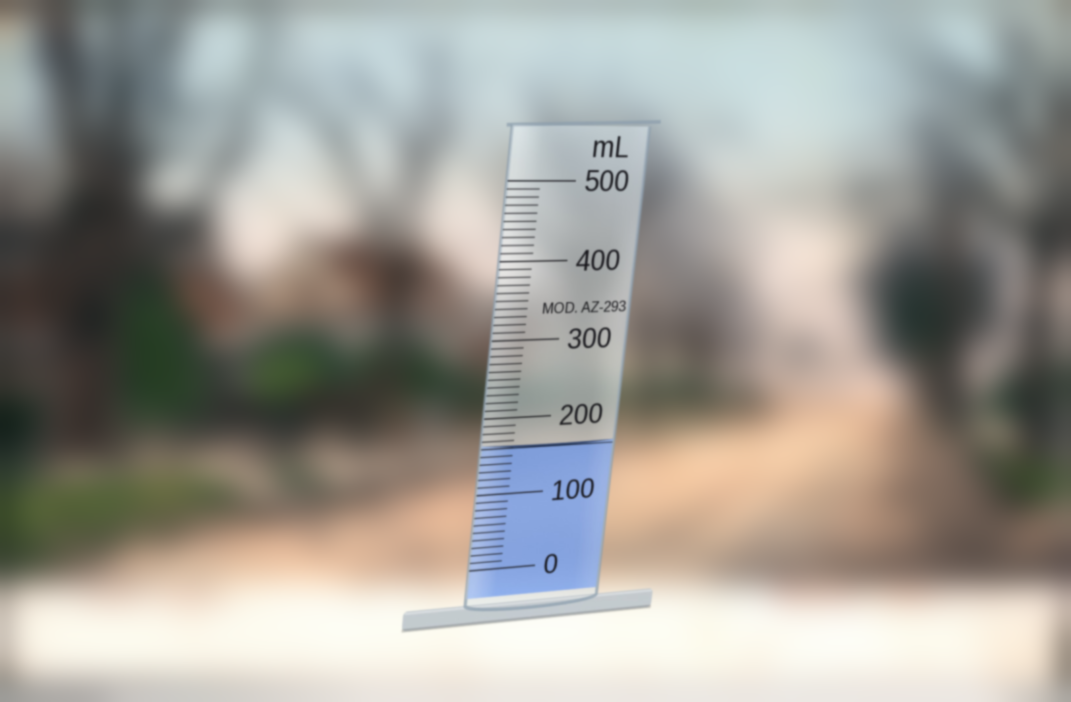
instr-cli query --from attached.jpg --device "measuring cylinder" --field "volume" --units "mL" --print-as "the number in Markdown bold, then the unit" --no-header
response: **160** mL
